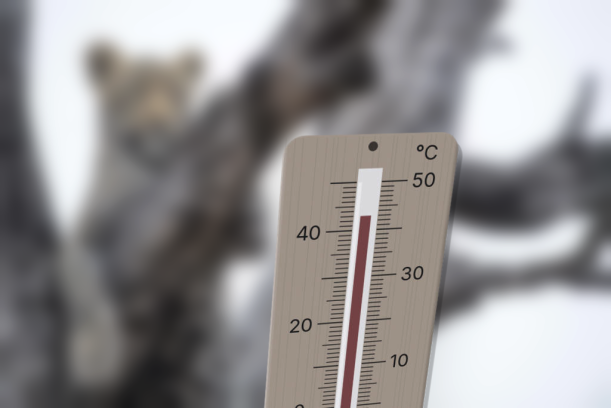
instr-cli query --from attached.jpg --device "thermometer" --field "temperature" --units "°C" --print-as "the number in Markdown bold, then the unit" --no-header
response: **43** °C
